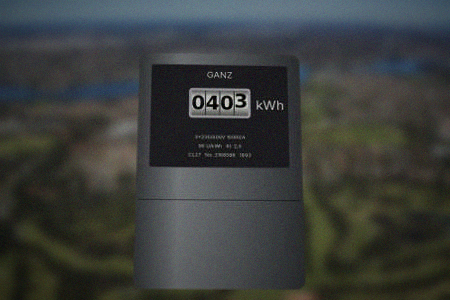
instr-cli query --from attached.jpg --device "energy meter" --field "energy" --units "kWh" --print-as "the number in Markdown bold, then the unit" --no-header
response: **403** kWh
